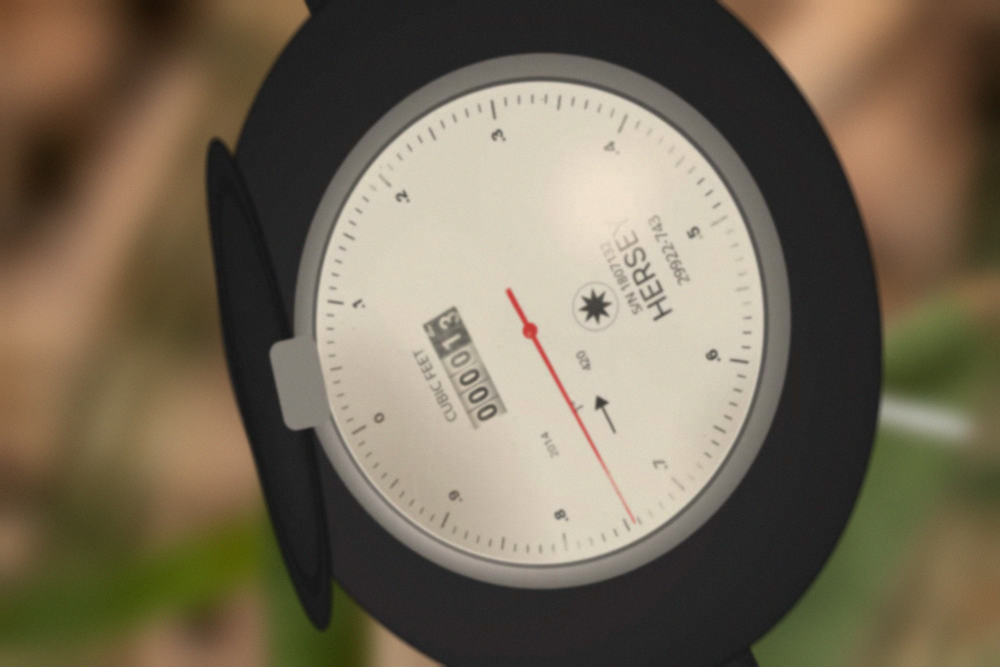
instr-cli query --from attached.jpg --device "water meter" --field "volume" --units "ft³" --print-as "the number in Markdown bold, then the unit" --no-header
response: **12.74** ft³
